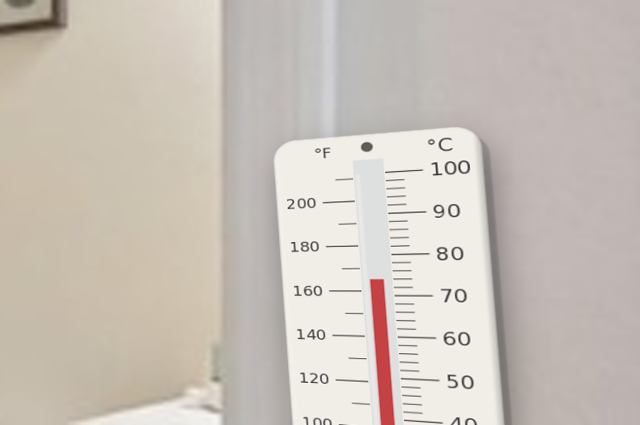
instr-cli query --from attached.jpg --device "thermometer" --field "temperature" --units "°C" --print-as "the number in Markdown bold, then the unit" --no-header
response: **74** °C
